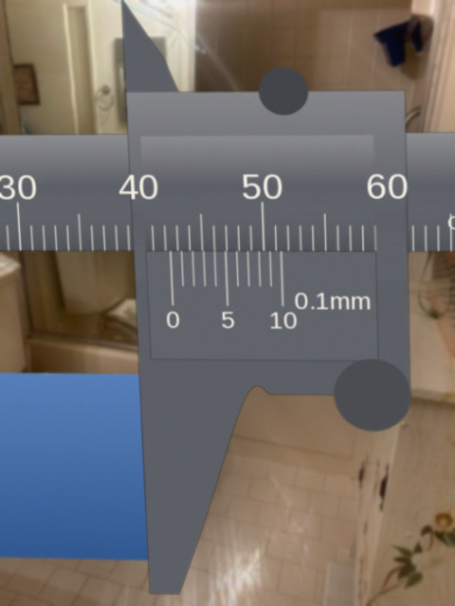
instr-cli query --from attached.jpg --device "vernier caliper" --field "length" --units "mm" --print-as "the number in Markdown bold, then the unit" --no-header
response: **42.4** mm
